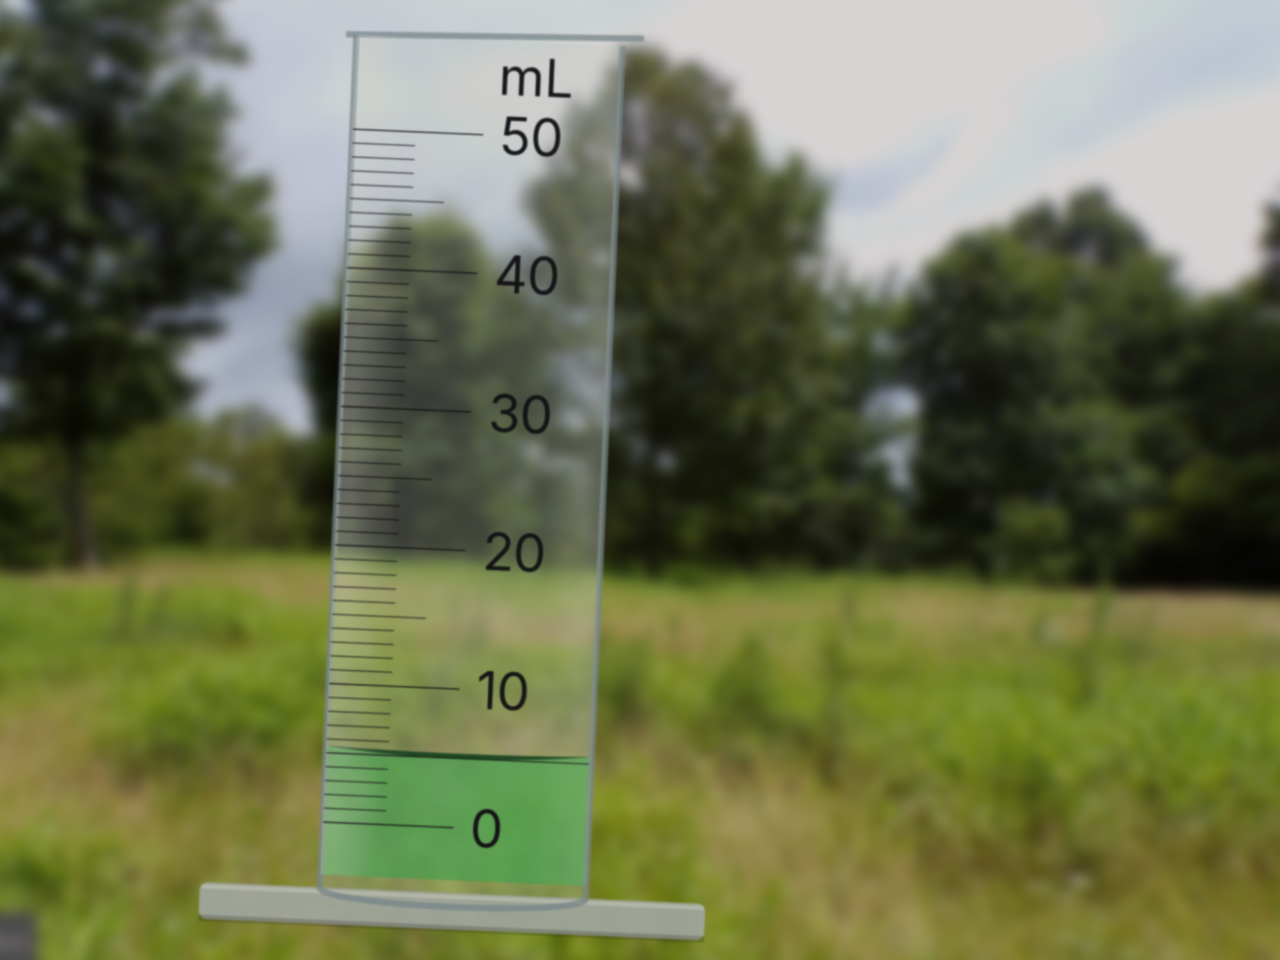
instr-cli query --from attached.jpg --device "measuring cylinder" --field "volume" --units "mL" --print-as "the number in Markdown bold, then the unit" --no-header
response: **5** mL
